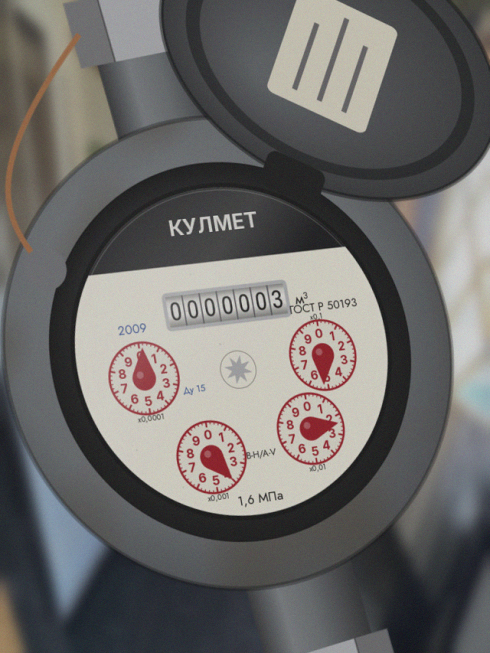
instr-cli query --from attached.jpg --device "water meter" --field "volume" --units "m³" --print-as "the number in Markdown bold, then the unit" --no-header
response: **3.5240** m³
